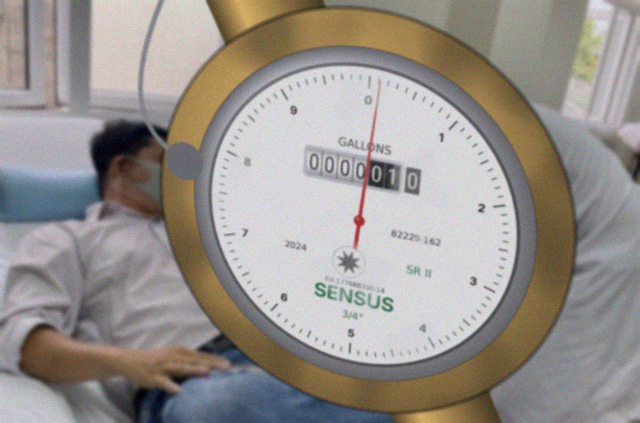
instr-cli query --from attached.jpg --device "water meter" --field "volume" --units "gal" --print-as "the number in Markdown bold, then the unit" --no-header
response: **10.1** gal
